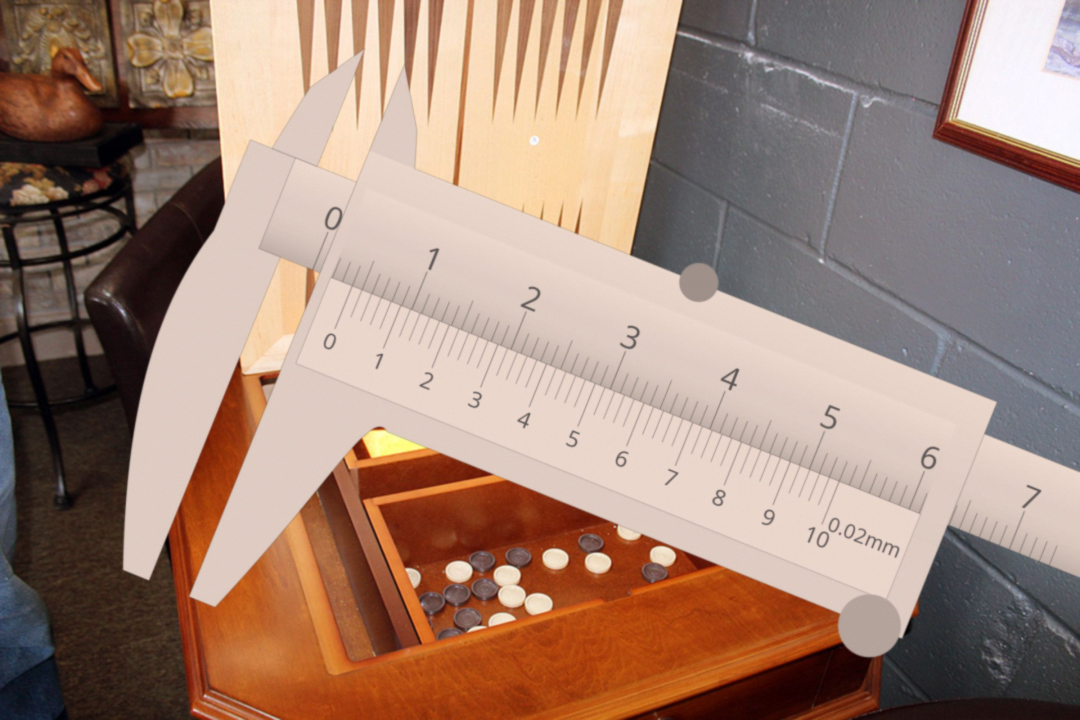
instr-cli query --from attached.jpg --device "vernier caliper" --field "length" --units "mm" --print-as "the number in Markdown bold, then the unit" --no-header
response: **4.0** mm
